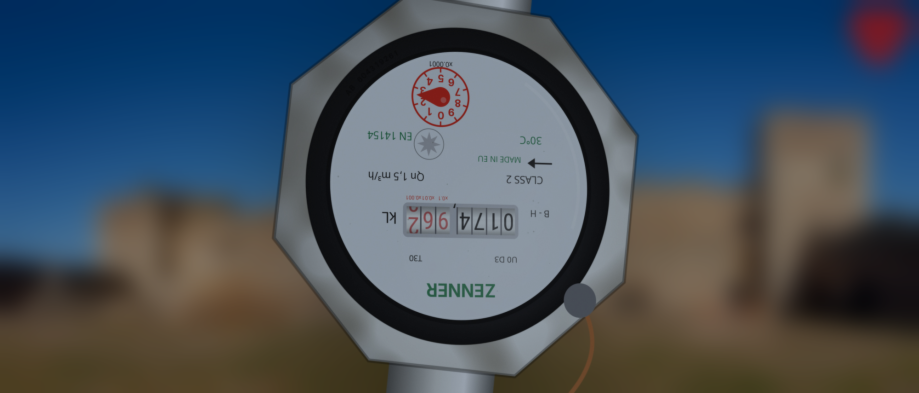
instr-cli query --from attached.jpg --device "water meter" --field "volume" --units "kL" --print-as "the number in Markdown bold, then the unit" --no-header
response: **174.9622** kL
